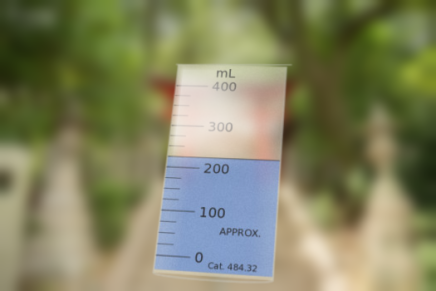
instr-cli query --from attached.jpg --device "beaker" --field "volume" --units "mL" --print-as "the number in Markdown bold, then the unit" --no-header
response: **225** mL
